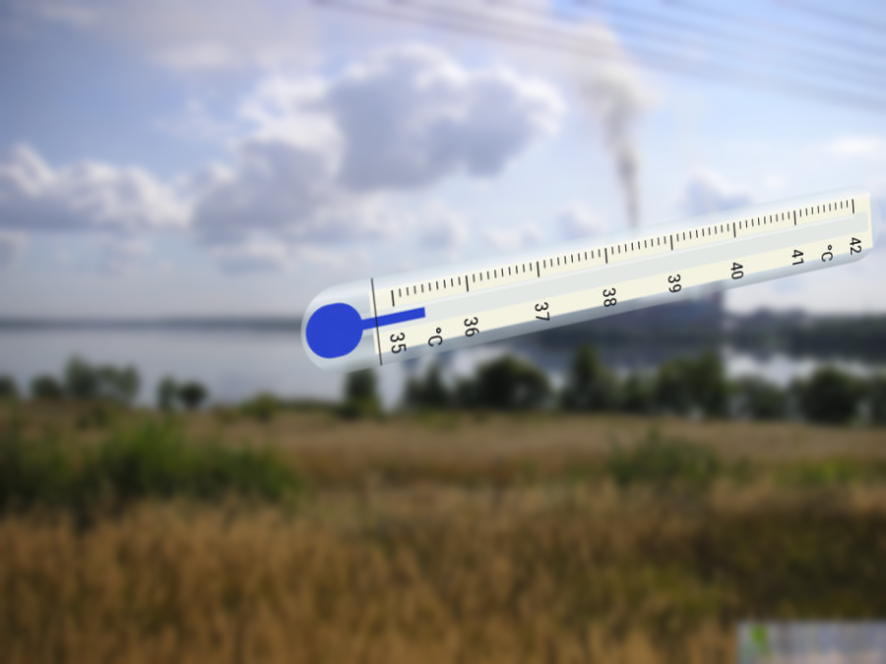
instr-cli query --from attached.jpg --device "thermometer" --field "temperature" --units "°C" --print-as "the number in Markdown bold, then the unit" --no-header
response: **35.4** °C
